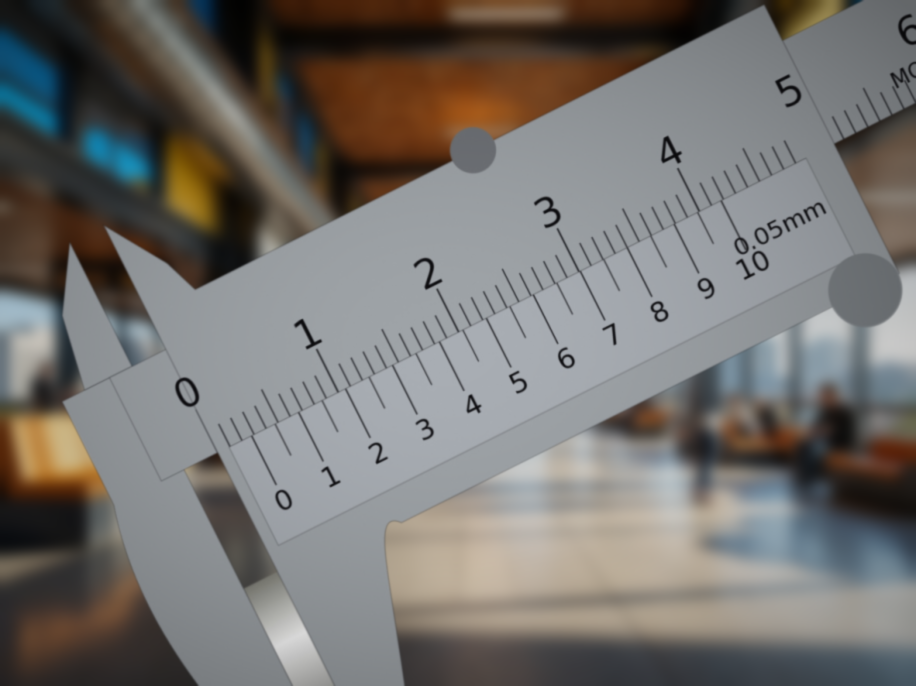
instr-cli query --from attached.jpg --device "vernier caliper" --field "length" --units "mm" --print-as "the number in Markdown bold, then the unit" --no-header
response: **2.8** mm
